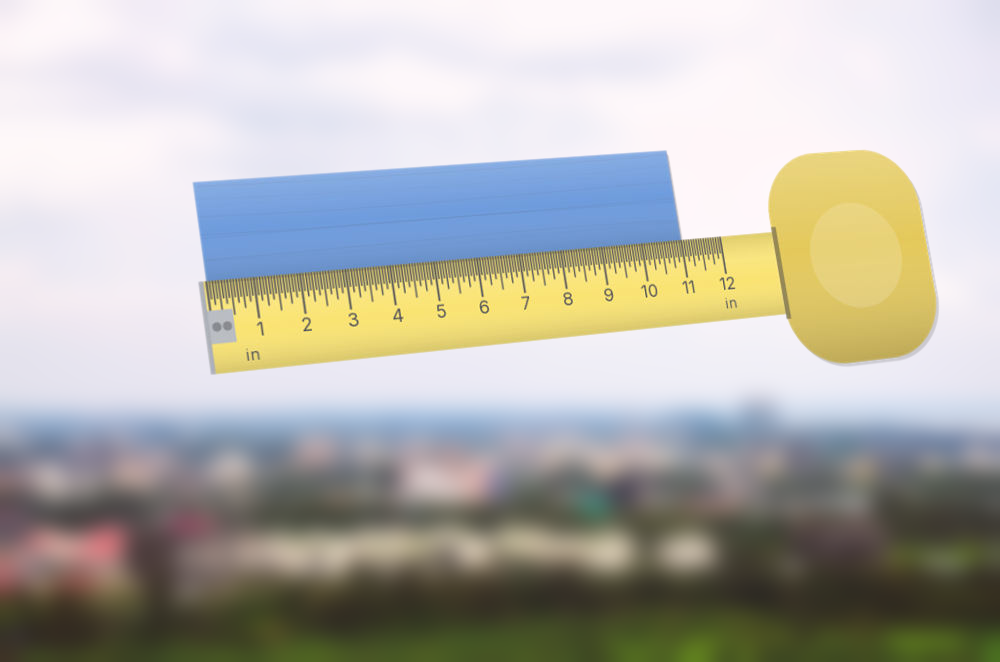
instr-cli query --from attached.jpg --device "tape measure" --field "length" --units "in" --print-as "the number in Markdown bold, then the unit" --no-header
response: **11** in
